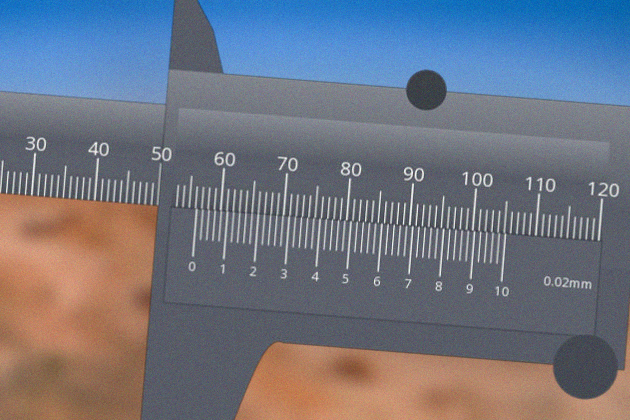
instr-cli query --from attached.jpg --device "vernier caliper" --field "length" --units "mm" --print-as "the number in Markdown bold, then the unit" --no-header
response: **56.2** mm
